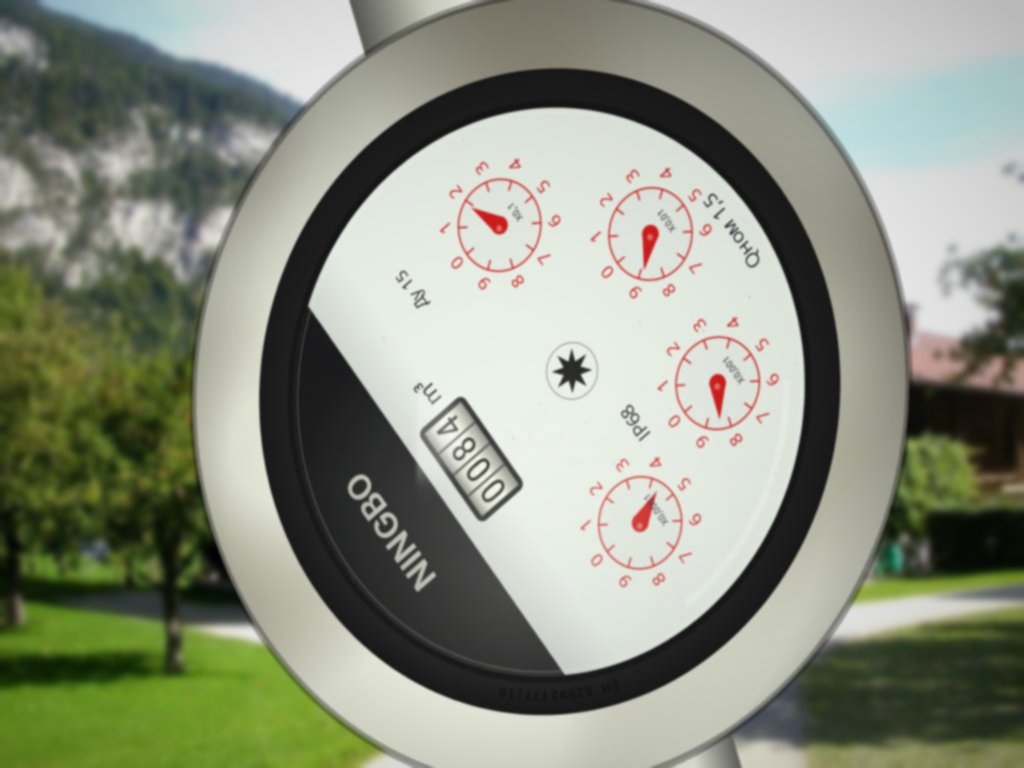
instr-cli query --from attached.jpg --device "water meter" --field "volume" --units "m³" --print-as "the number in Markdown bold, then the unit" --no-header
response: **84.1884** m³
